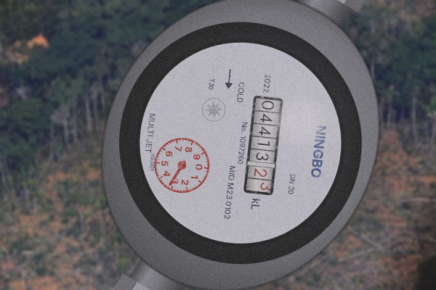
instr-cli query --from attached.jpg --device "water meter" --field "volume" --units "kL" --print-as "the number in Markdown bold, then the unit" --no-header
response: **4413.233** kL
